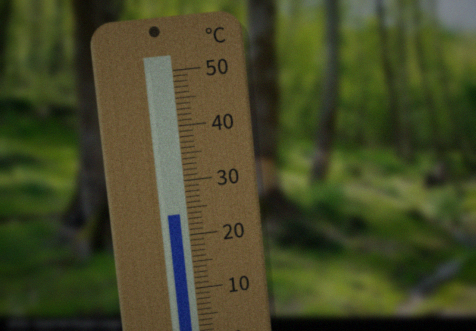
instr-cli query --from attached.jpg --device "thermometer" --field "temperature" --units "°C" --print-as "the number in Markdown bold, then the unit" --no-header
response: **24** °C
